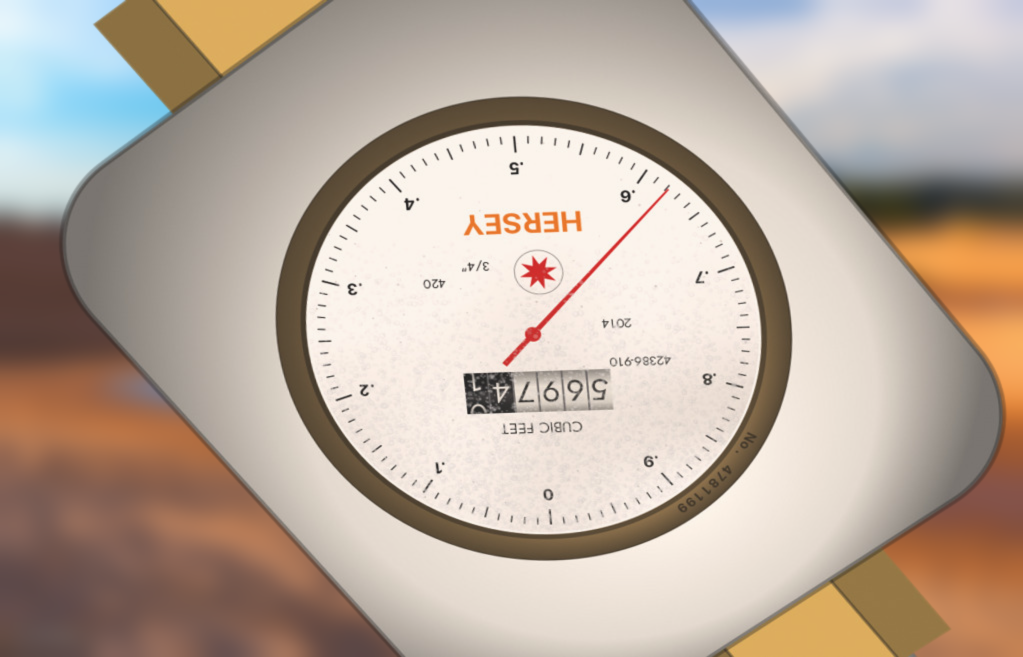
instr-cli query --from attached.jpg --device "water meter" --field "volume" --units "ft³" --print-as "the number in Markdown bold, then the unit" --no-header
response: **569740.62** ft³
